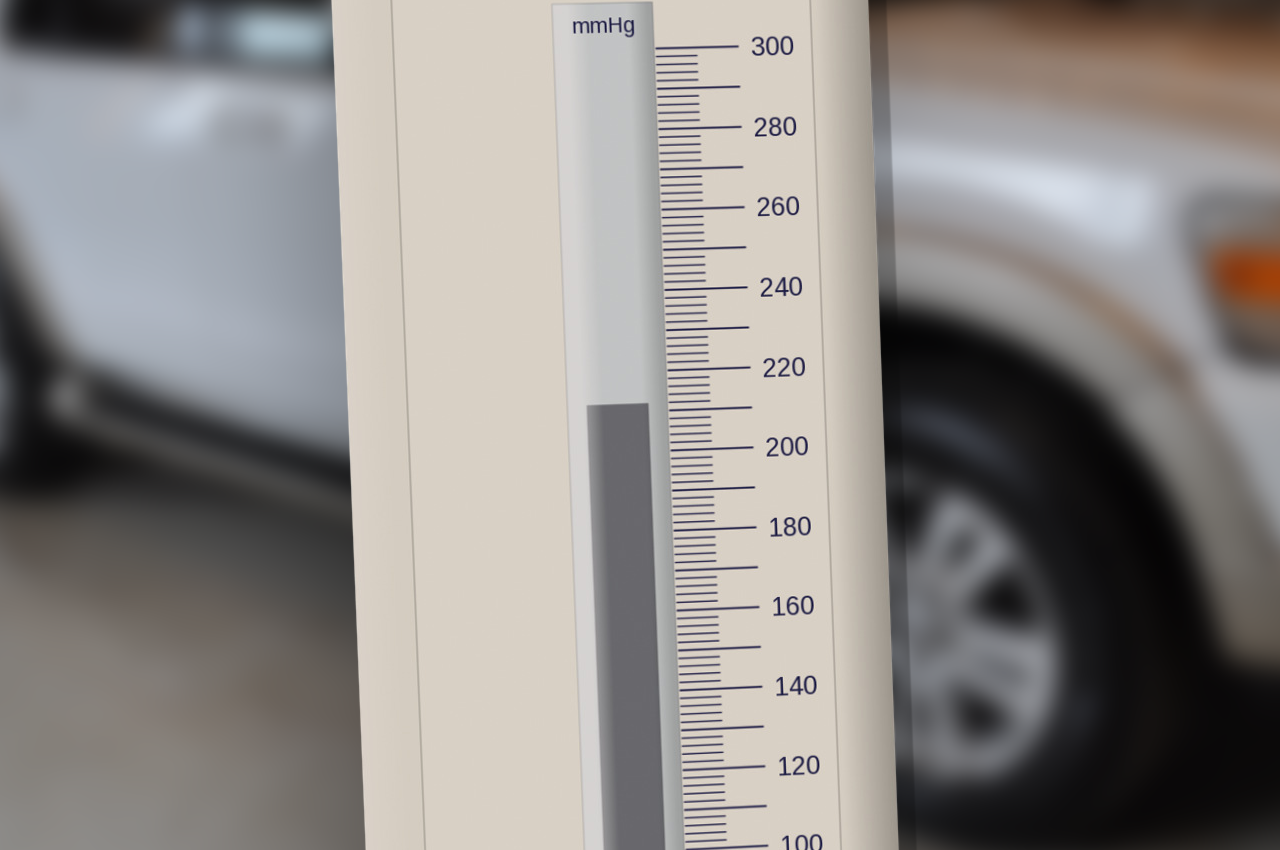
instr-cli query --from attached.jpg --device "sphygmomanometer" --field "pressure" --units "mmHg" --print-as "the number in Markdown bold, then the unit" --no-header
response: **212** mmHg
